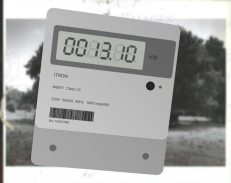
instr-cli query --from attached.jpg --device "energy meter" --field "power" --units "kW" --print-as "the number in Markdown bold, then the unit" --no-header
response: **13.10** kW
